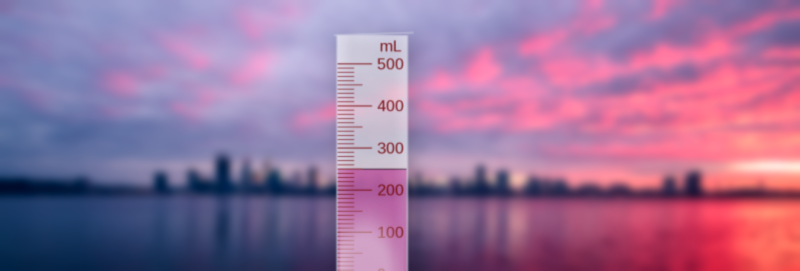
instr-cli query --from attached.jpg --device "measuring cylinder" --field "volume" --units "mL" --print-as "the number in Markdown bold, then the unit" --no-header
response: **250** mL
